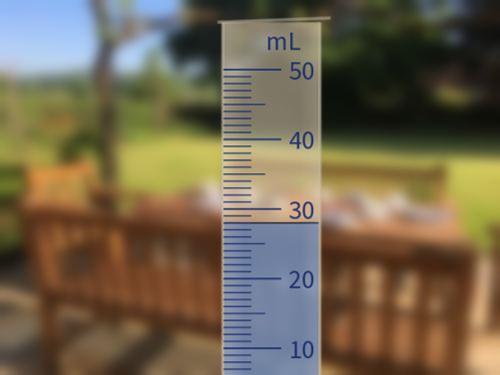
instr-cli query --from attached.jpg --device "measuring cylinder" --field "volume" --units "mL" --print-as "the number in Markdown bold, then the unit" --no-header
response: **28** mL
